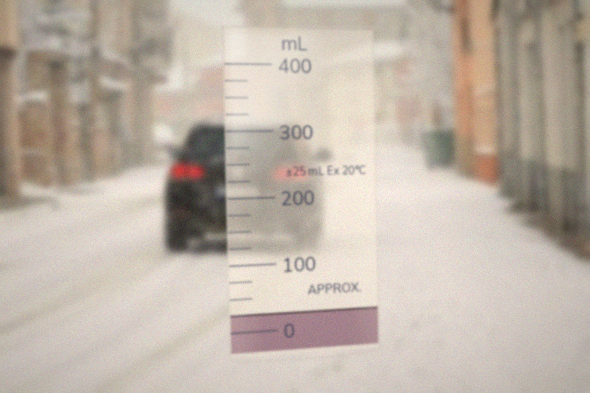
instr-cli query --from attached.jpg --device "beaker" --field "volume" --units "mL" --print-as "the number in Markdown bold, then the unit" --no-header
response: **25** mL
